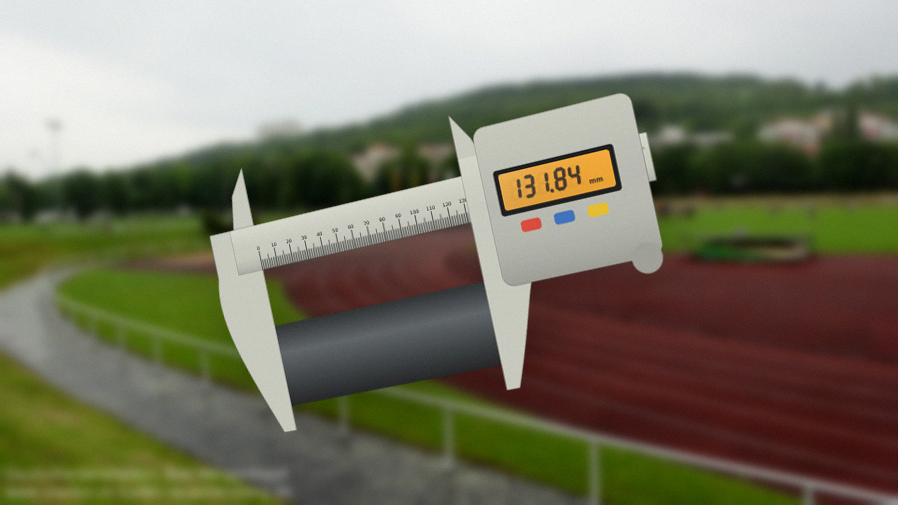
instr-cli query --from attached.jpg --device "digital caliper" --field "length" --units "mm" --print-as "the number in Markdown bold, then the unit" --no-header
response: **131.84** mm
